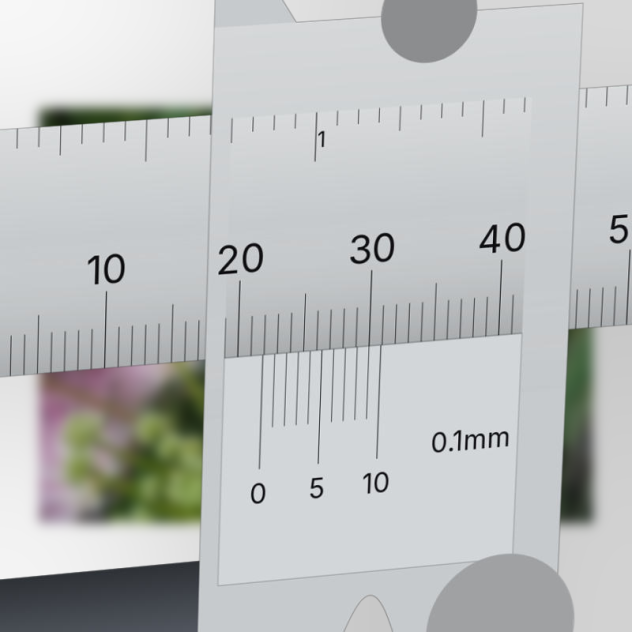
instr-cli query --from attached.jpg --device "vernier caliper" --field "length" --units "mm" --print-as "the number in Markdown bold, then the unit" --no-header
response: **21.9** mm
